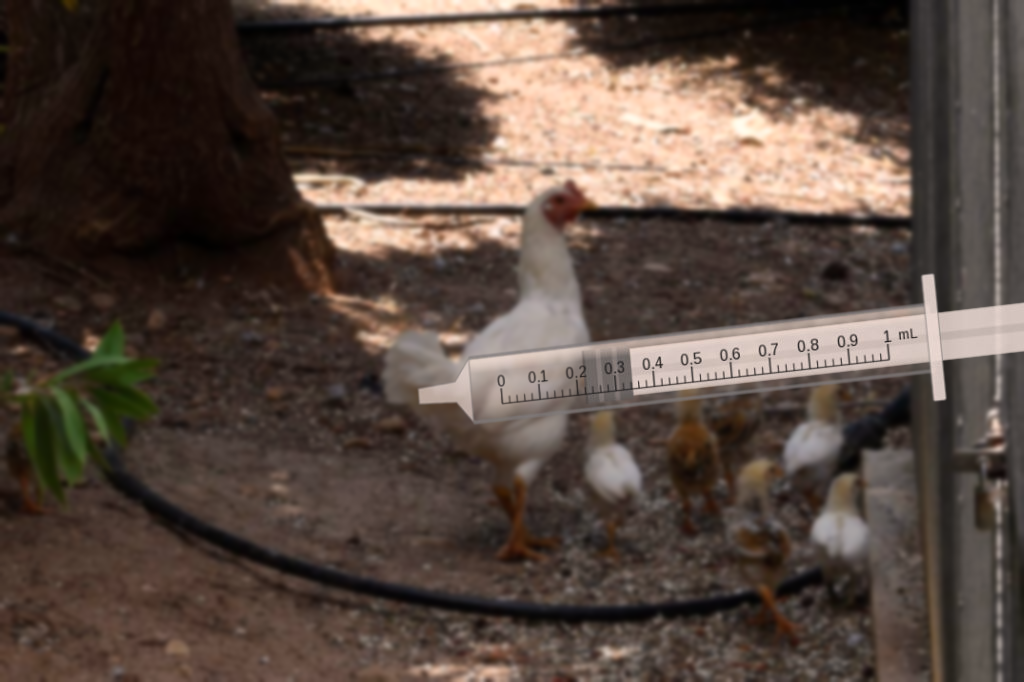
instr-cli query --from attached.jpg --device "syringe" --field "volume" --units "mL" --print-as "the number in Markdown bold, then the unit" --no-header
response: **0.22** mL
